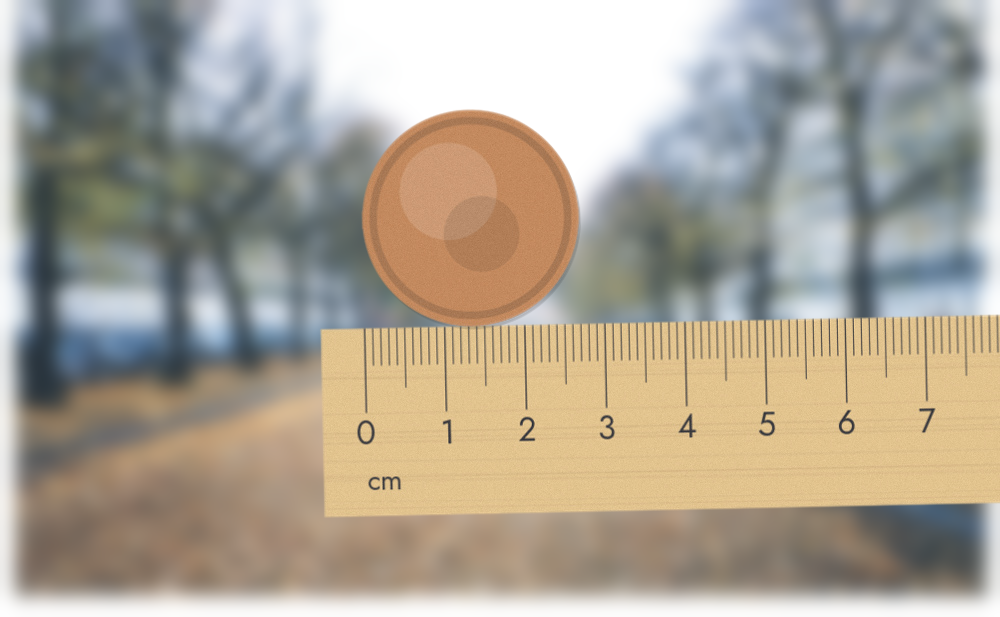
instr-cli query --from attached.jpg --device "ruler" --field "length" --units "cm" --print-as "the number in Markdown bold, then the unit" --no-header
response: **2.7** cm
